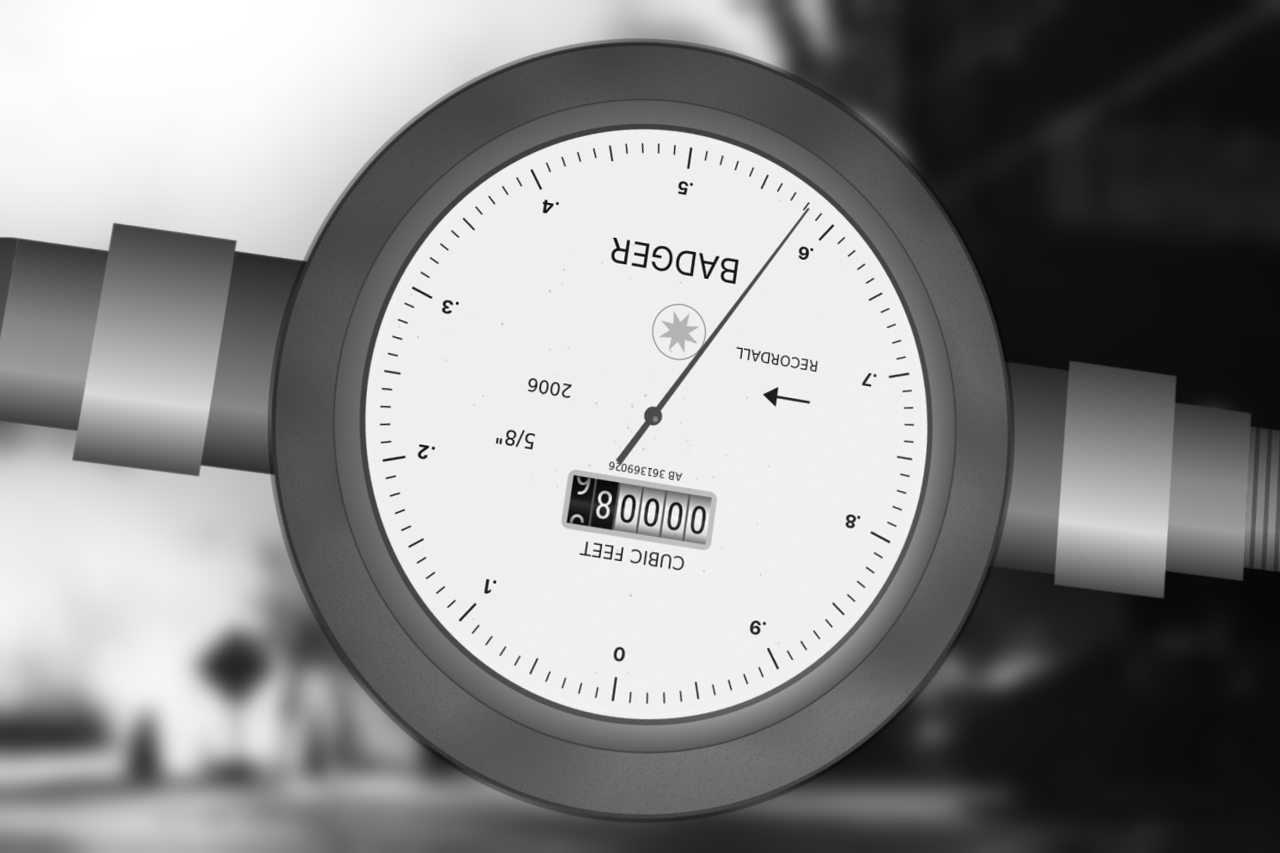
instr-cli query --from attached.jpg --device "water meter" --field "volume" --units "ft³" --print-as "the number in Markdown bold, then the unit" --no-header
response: **85.58** ft³
